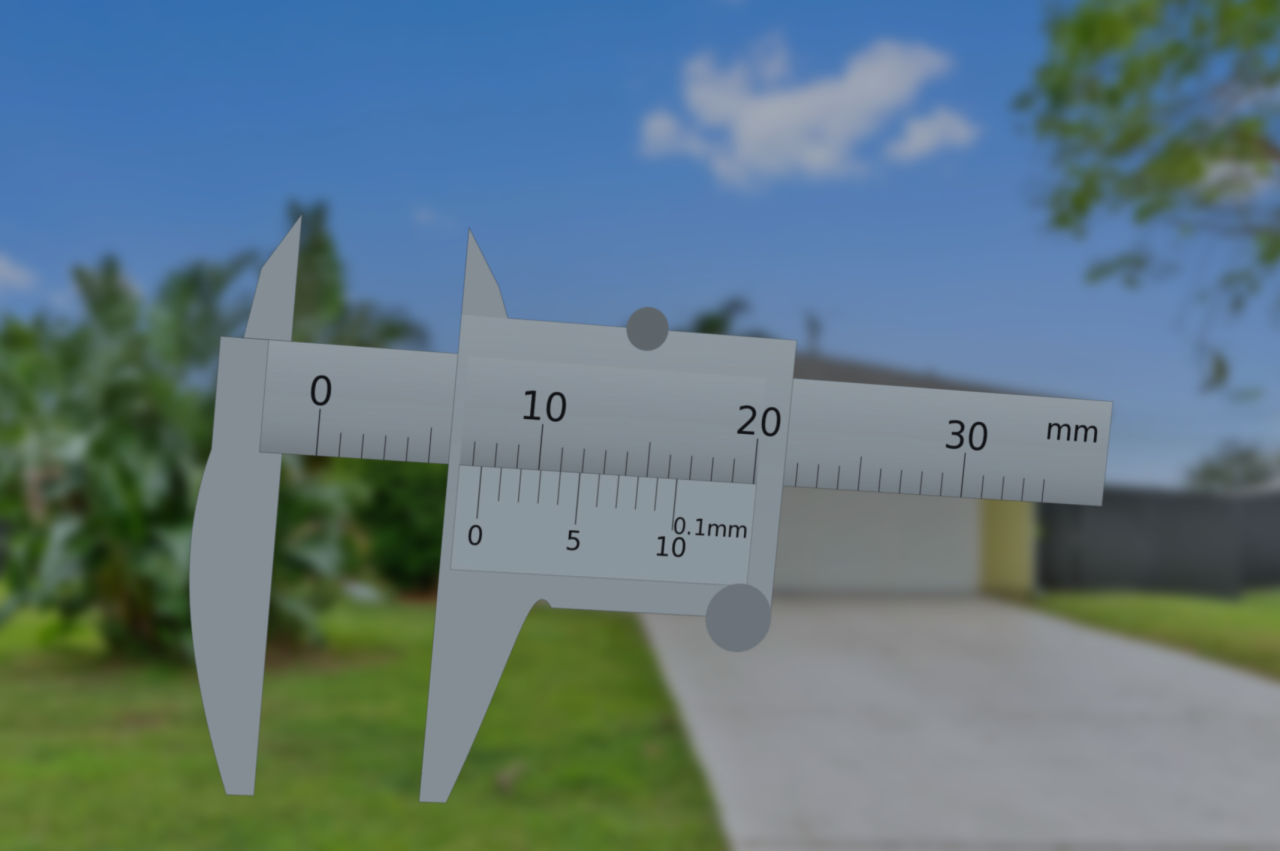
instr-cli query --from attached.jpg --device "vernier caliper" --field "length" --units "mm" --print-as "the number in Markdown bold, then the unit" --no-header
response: **7.4** mm
